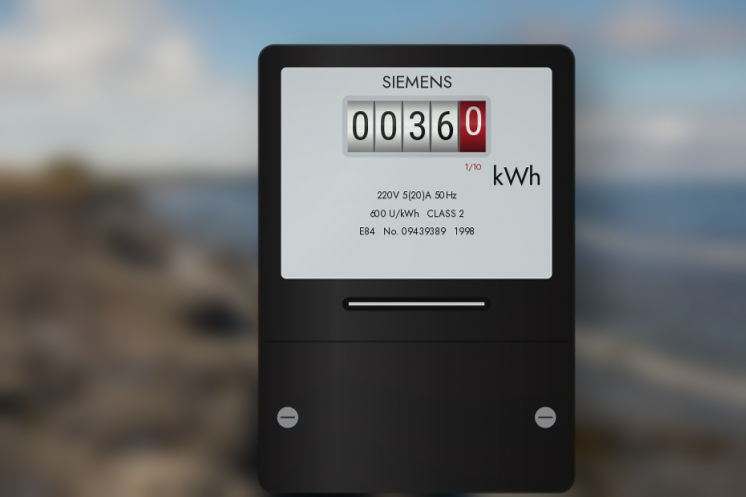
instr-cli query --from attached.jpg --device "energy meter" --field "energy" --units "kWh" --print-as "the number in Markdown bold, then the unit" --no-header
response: **36.0** kWh
